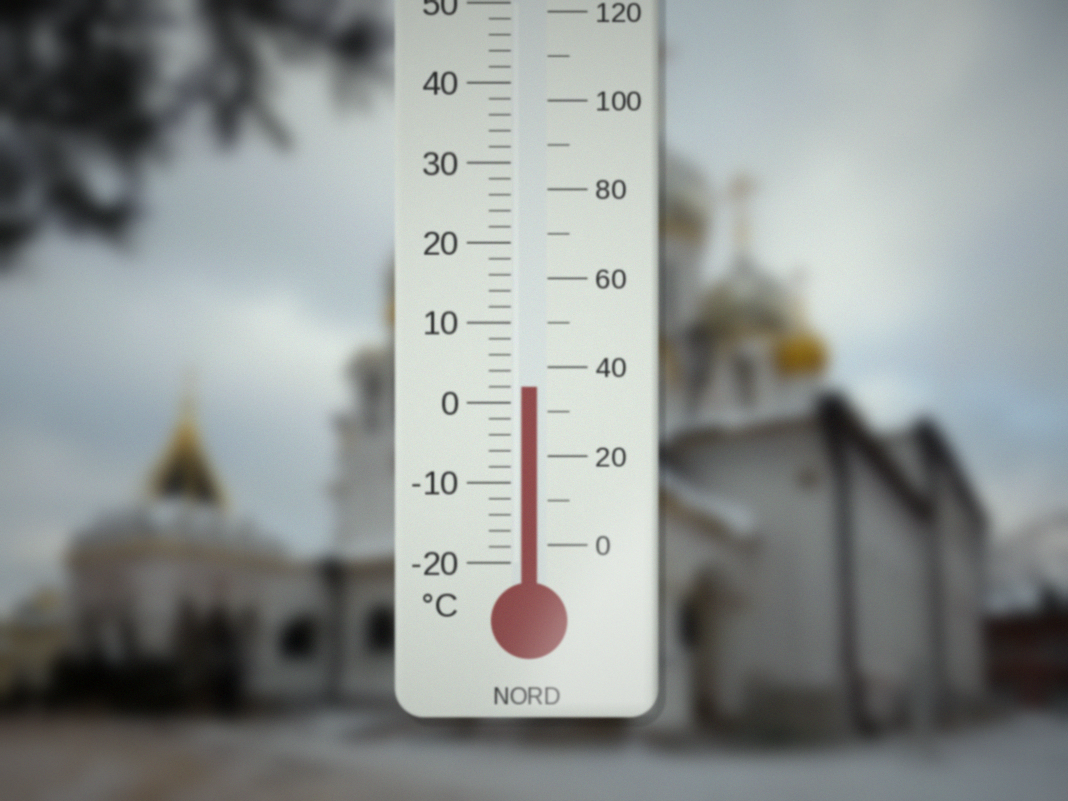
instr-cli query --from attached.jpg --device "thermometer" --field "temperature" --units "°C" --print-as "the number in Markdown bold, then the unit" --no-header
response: **2** °C
